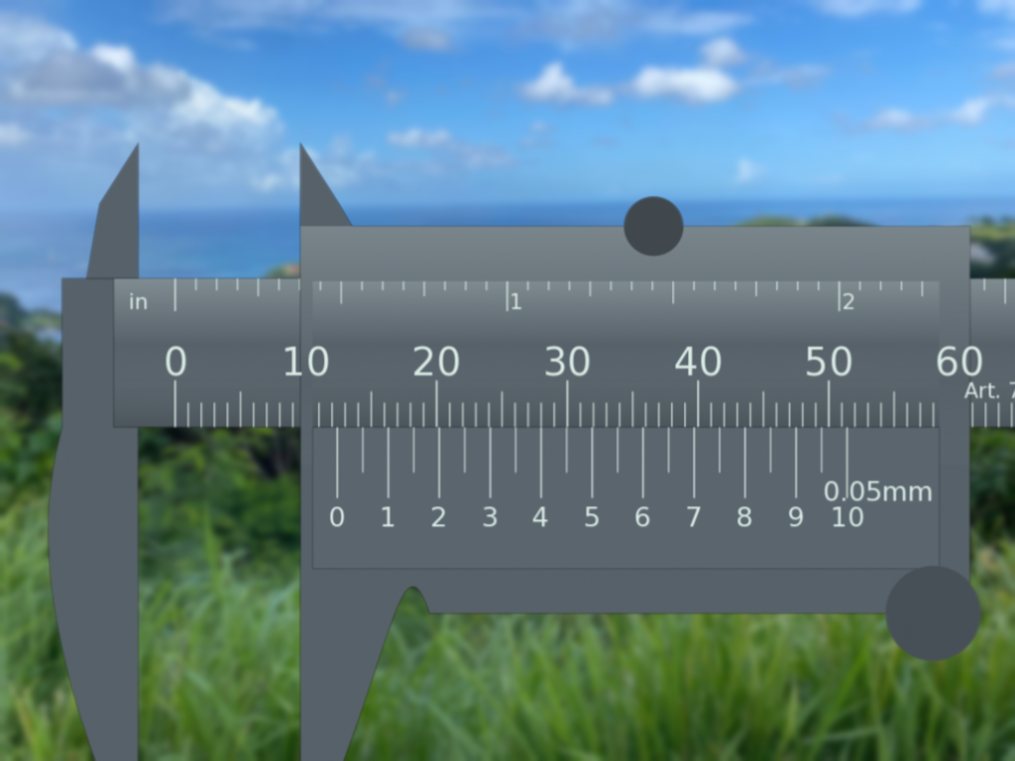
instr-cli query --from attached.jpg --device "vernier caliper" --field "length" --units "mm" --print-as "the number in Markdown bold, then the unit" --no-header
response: **12.4** mm
